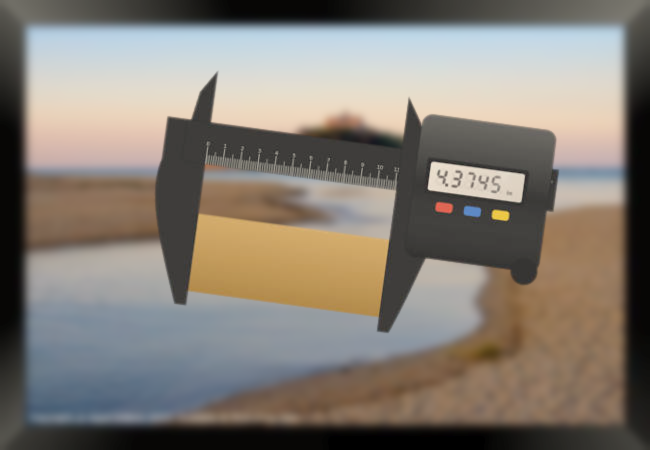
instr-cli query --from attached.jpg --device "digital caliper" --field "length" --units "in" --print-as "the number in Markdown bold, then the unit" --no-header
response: **4.3745** in
